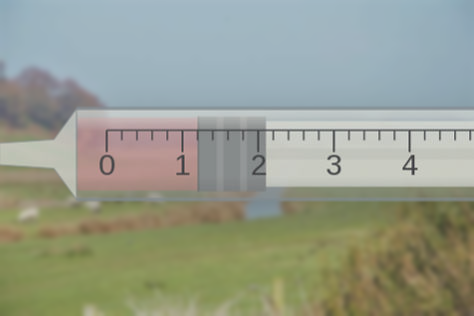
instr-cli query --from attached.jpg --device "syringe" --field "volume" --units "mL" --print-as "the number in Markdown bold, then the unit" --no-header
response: **1.2** mL
